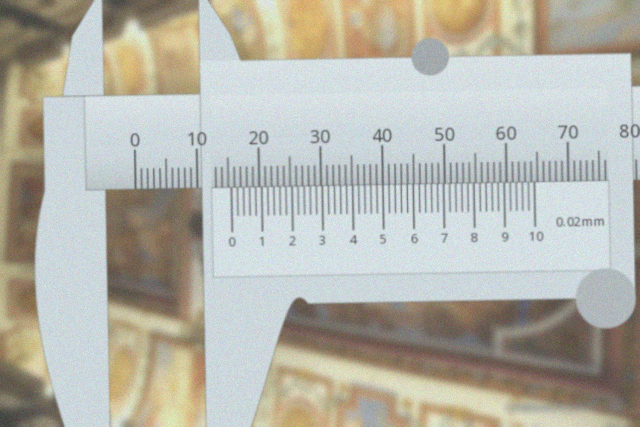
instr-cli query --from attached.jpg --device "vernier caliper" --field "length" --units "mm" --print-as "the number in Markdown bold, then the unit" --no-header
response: **15.5** mm
